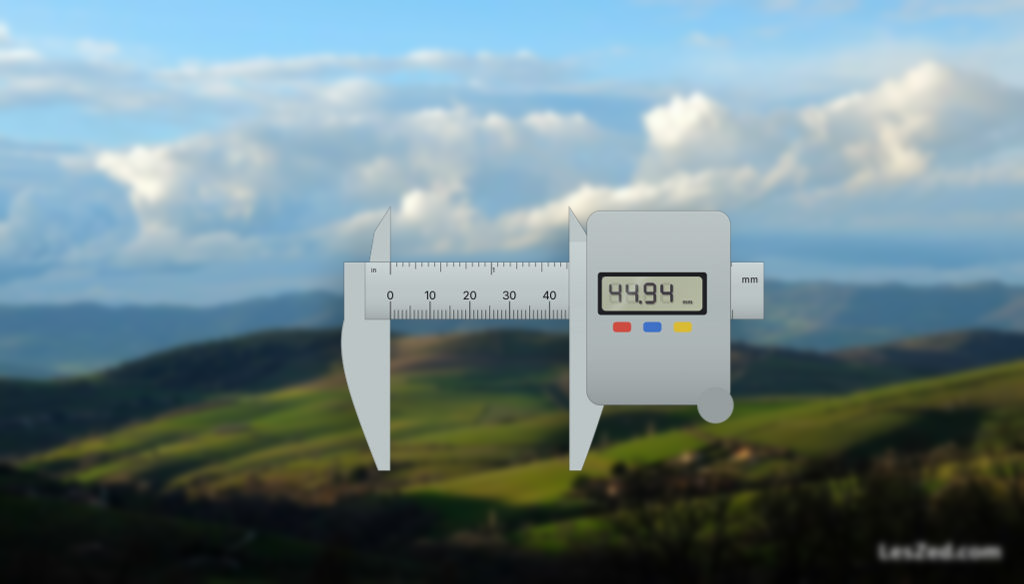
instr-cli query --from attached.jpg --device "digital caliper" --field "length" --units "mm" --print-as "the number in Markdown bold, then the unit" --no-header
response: **44.94** mm
